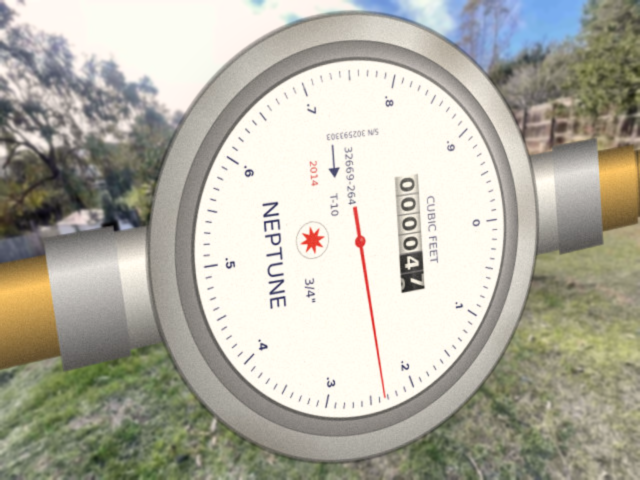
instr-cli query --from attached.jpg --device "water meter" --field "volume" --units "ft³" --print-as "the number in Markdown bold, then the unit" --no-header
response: **47.23** ft³
